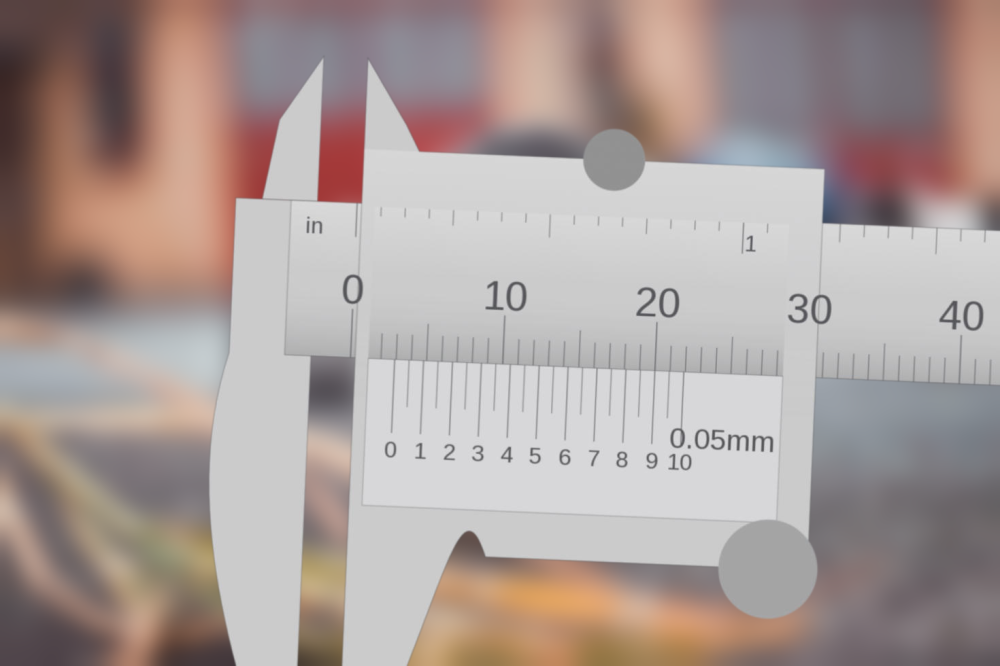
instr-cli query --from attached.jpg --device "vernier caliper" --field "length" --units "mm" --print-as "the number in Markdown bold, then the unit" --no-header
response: **2.9** mm
